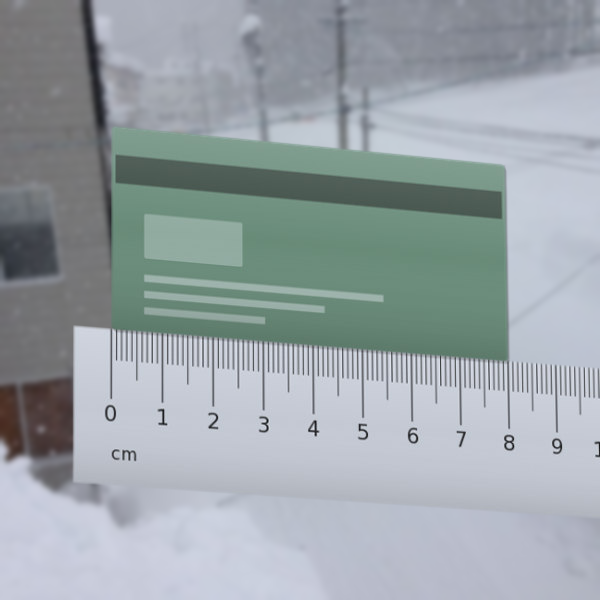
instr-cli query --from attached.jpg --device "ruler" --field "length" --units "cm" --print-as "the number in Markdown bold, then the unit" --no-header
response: **8** cm
